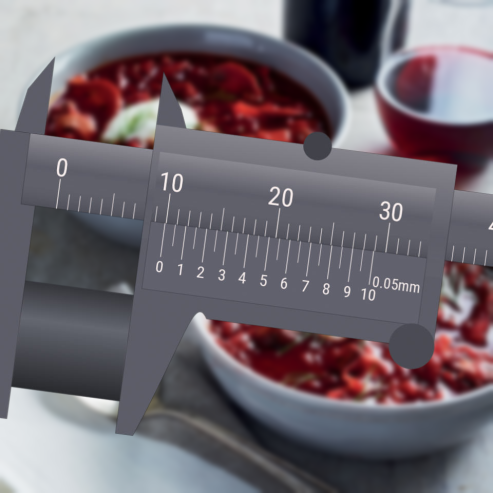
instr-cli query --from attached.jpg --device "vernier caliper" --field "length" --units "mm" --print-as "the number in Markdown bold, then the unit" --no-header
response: **9.9** mm
